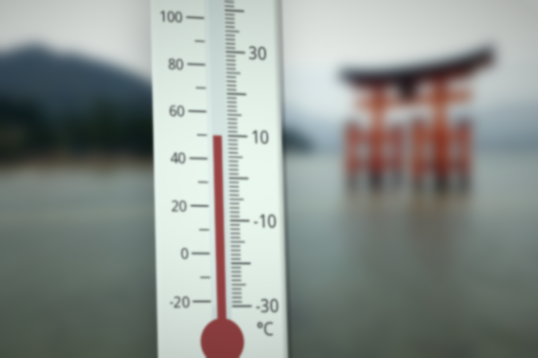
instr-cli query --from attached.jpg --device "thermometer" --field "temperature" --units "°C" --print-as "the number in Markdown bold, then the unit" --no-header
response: **10** °C
